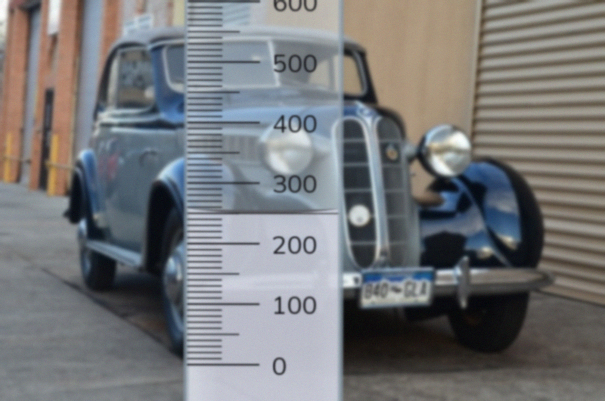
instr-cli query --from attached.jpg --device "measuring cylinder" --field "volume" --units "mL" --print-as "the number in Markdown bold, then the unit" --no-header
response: **250** mL
